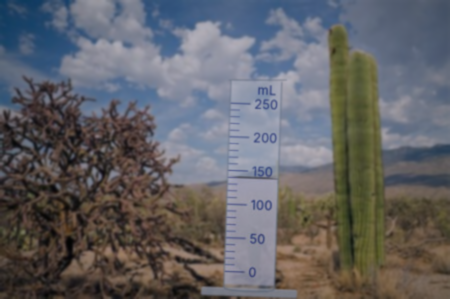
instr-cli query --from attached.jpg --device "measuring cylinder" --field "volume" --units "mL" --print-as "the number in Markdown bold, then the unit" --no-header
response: **140** mL
